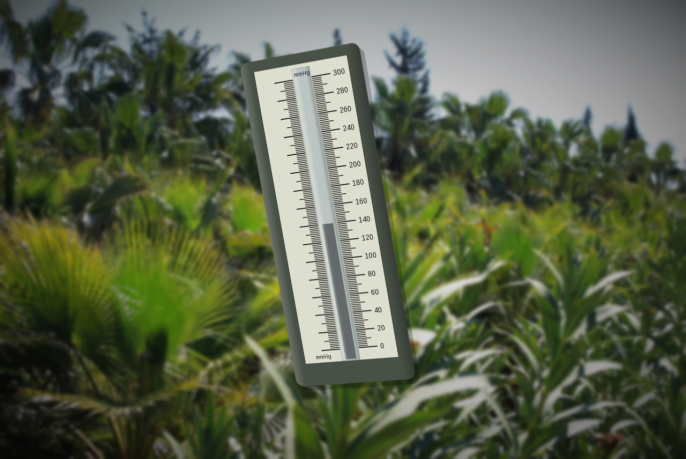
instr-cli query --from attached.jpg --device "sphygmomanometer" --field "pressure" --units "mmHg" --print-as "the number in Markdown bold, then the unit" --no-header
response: **140** mmHg
